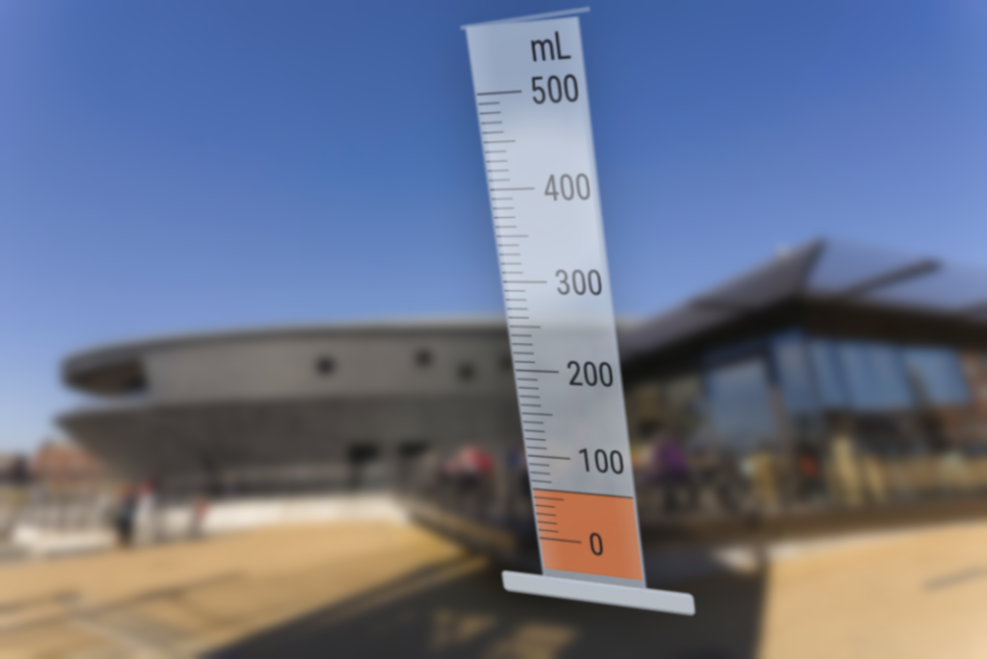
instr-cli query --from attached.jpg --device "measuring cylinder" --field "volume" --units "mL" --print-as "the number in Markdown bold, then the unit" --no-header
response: **60** mL
